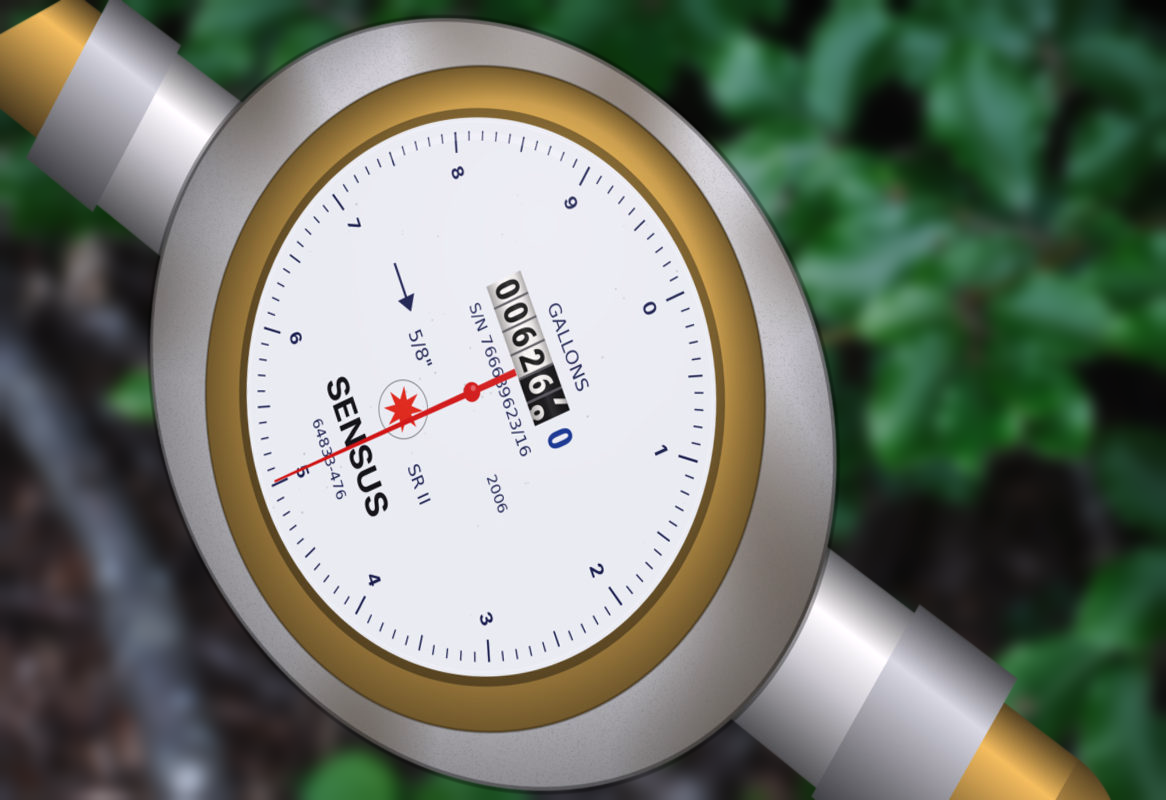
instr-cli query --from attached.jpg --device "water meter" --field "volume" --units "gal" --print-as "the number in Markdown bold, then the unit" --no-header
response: **62675.0** gal
